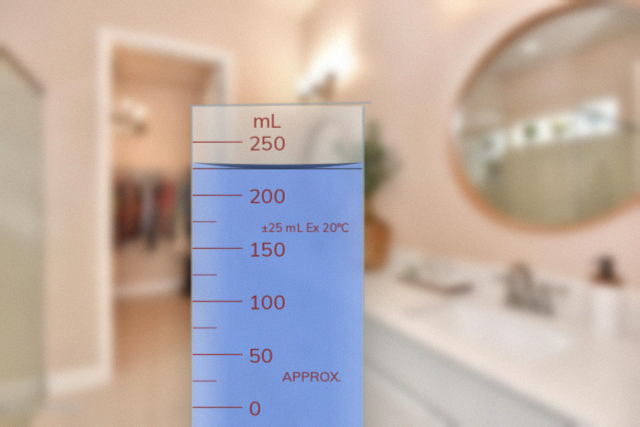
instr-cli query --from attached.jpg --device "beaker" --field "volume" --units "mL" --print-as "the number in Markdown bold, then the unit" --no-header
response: **225** mL
